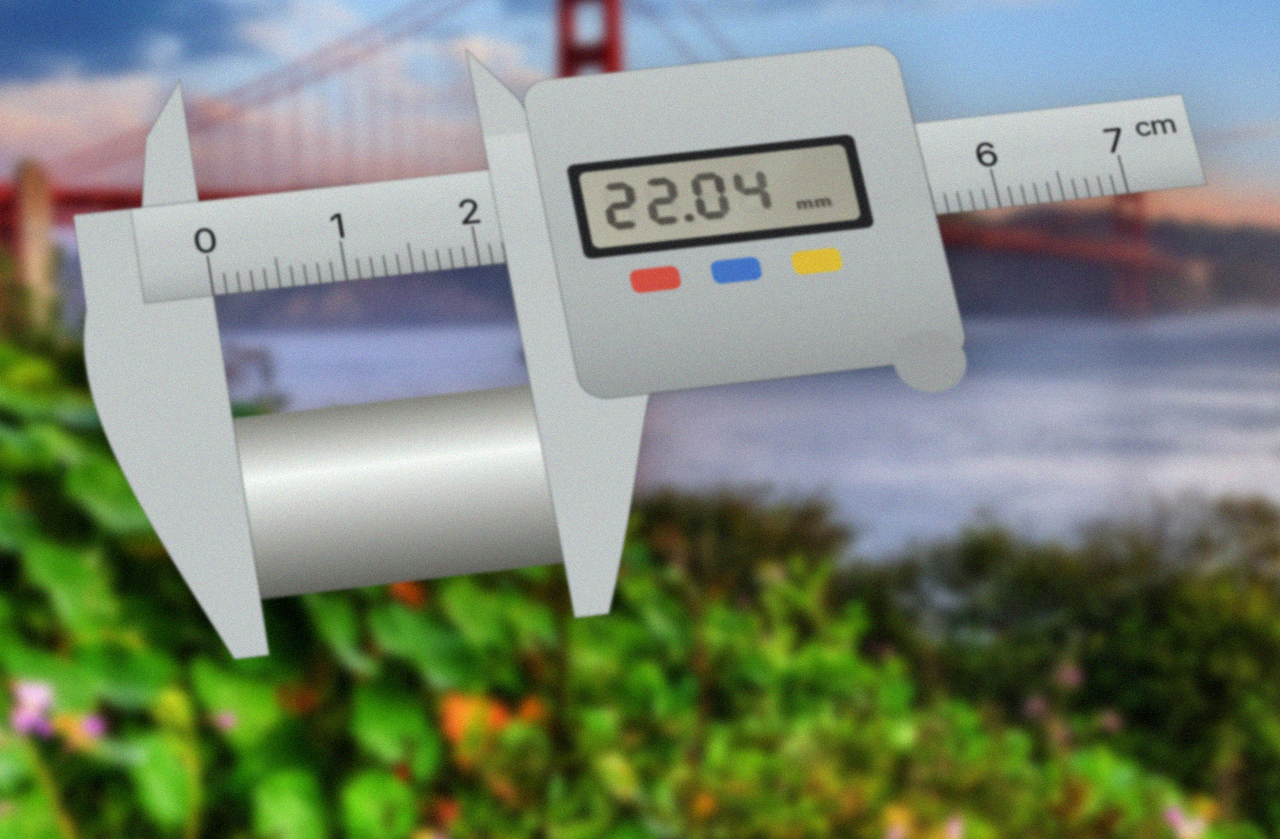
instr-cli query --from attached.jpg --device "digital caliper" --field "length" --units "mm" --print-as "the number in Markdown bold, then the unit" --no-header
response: **22.04** mm
